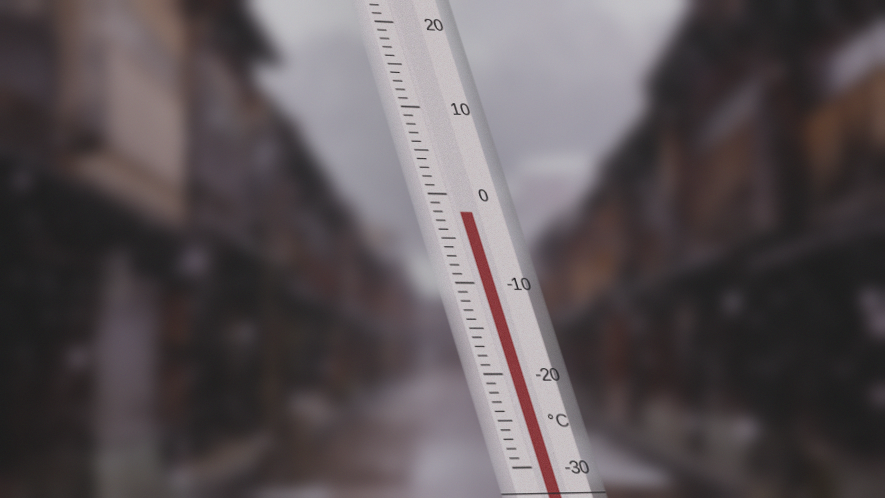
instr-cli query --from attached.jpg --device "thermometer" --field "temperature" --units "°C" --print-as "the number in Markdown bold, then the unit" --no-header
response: **-2** °C
